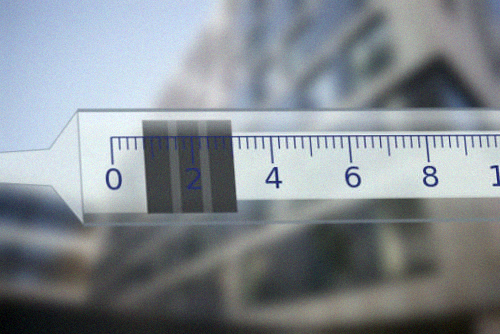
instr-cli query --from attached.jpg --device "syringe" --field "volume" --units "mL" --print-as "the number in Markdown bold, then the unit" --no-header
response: **0.8** mL
